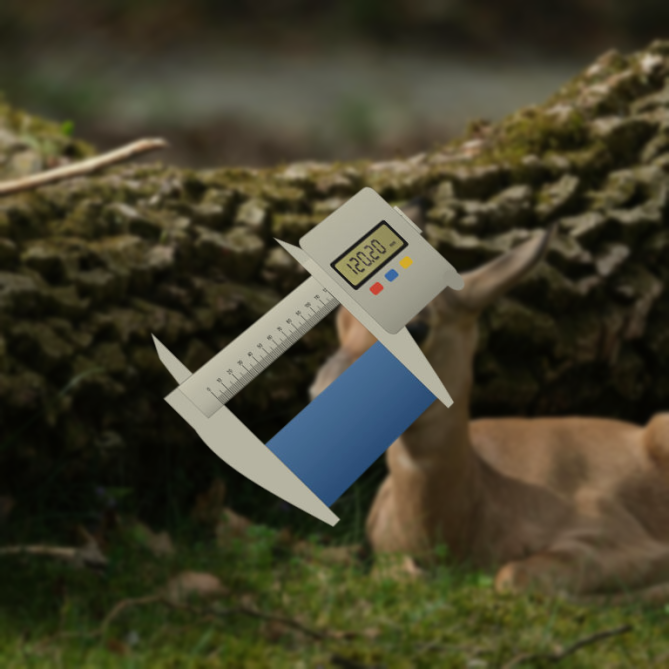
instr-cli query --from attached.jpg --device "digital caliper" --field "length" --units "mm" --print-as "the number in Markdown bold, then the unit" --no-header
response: **120.20** mm
